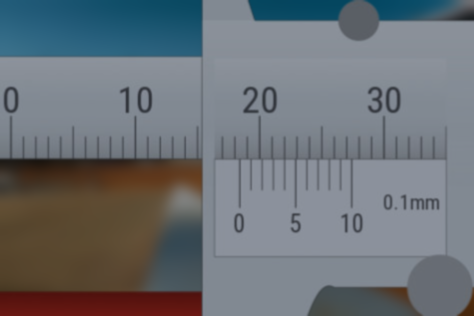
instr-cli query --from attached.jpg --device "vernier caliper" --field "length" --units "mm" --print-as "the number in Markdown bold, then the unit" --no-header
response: **18.4** mm
